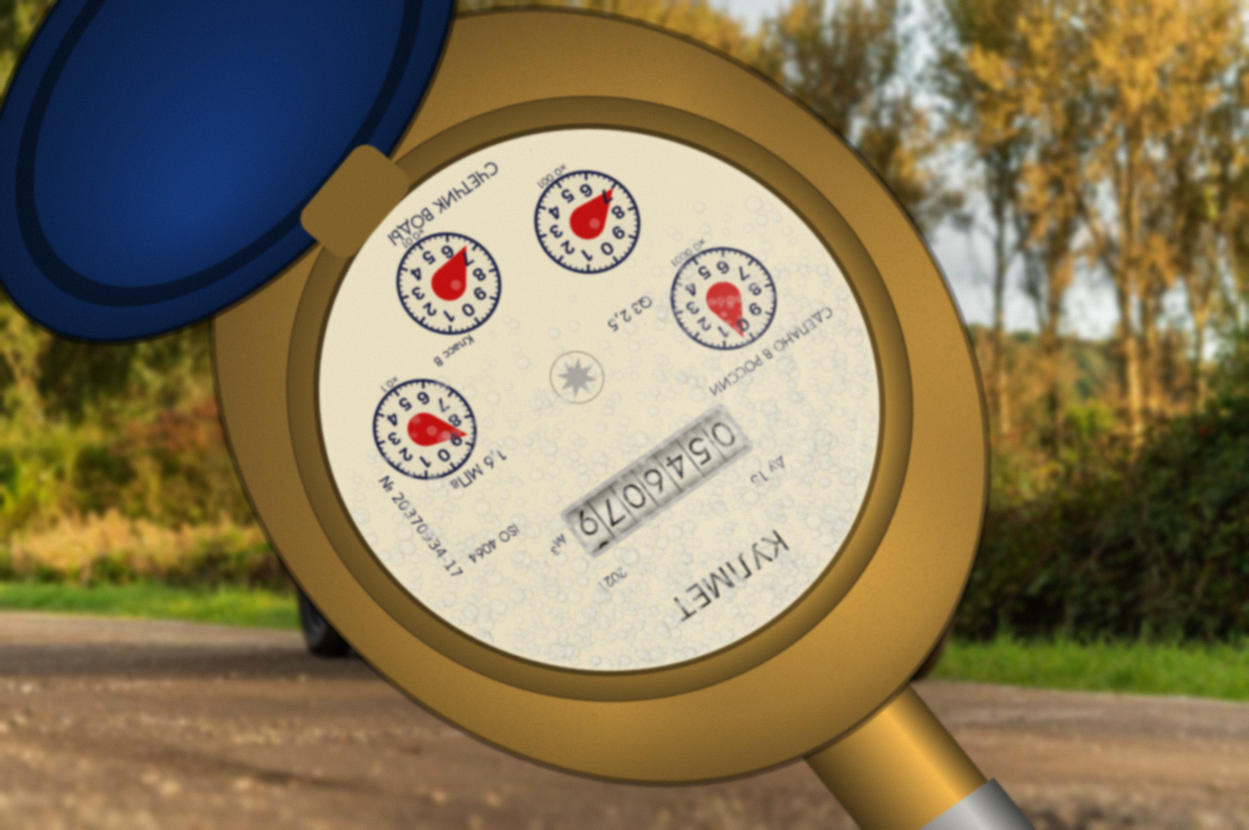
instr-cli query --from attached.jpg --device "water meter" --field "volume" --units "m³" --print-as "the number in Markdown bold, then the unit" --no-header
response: **546078.8670** m³
